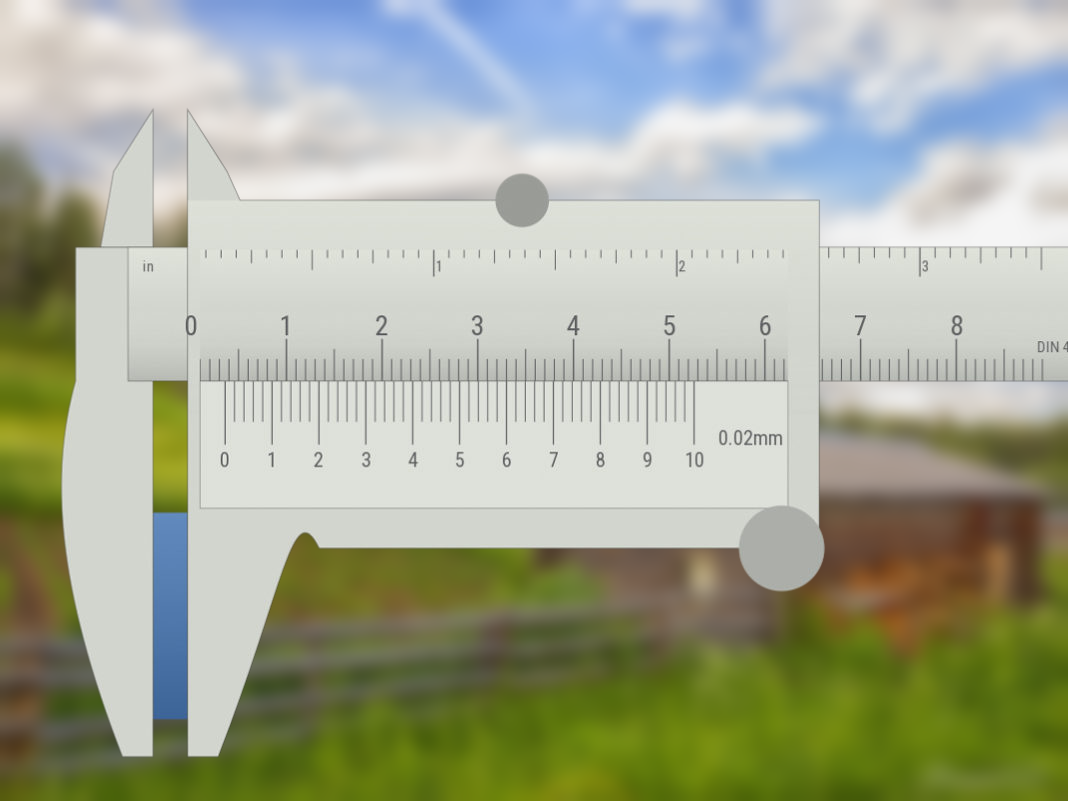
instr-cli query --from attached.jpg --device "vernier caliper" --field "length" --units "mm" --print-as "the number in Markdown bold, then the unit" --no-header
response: **3.6** mm
